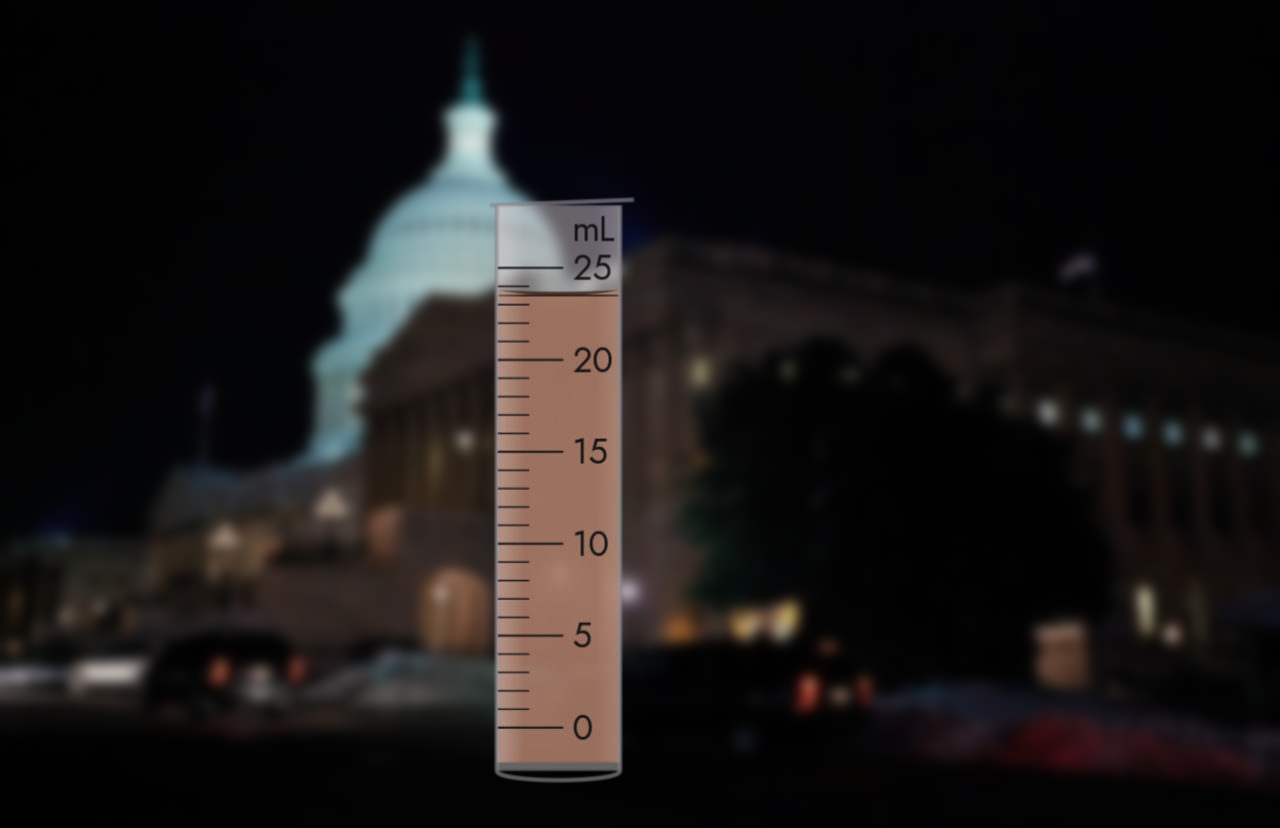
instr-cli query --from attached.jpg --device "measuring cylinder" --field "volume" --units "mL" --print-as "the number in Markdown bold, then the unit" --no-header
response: **23.5** mL
